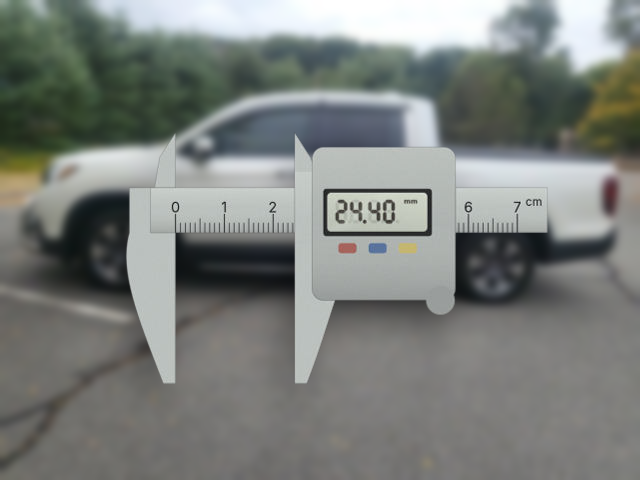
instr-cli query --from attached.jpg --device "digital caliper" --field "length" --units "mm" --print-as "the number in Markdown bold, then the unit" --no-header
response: **24.40** mm
